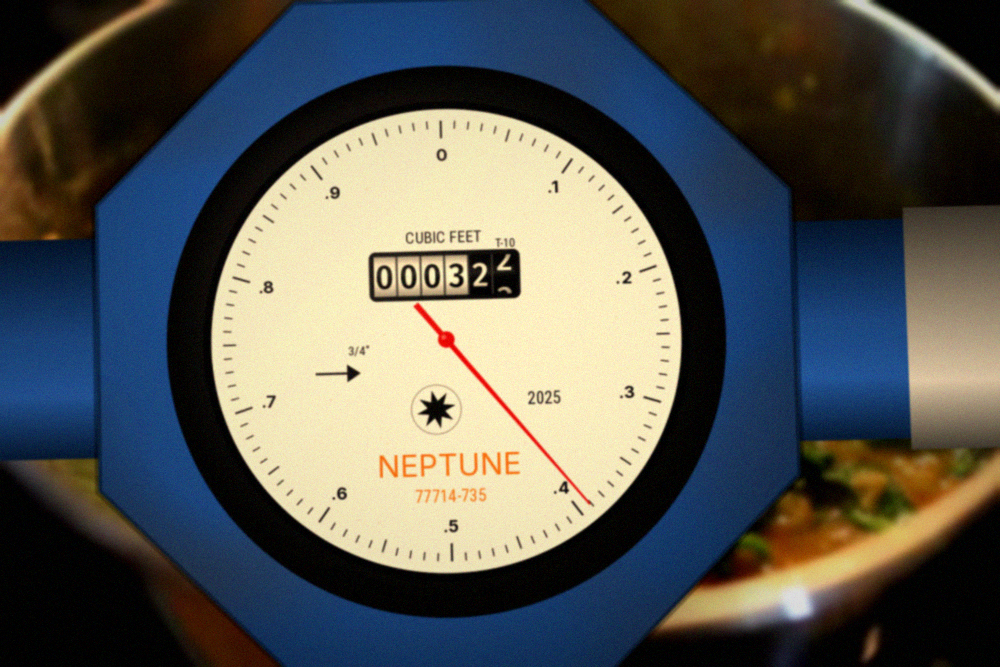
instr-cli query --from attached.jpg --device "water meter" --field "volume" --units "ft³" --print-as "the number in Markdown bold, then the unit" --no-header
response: **322.39** ft³
